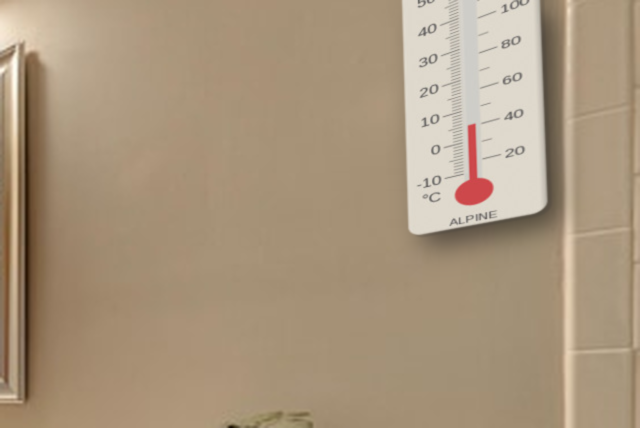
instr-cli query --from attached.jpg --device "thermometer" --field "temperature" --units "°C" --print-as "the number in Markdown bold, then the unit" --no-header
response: **5** °C
